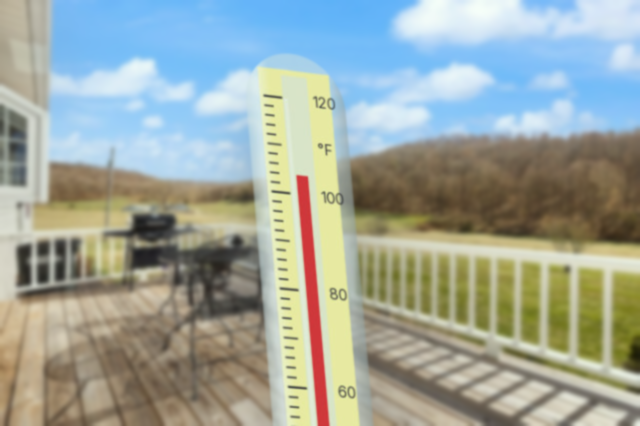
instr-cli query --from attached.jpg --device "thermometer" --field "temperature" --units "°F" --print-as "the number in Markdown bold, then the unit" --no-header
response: **104** °F
